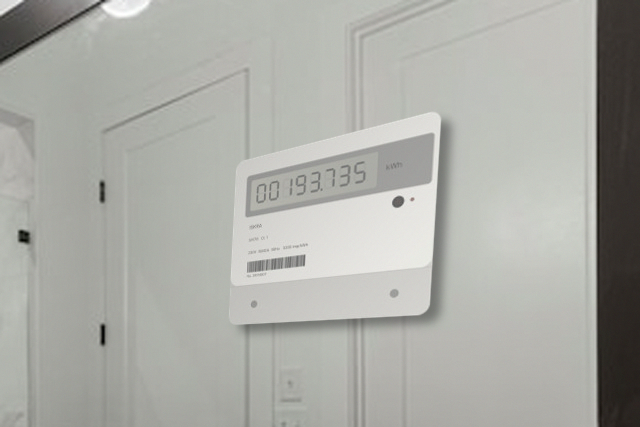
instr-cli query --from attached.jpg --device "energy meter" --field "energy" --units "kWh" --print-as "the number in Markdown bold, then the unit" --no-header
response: **193.735** kWh
